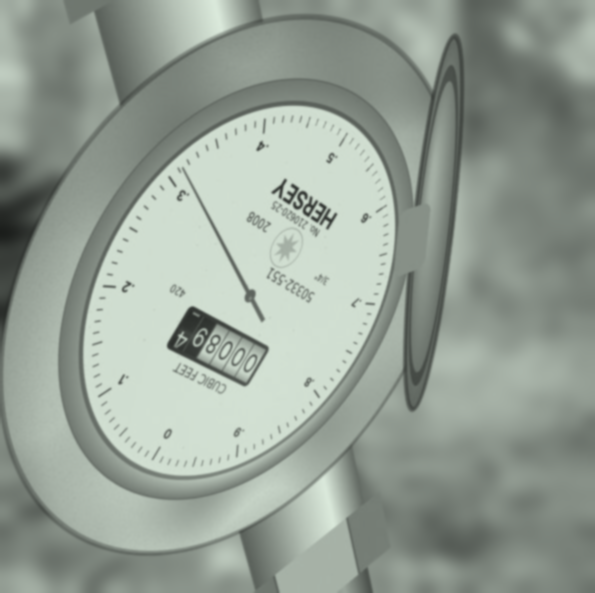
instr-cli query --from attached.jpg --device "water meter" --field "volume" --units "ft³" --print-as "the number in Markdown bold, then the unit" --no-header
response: **894.31** ft³
